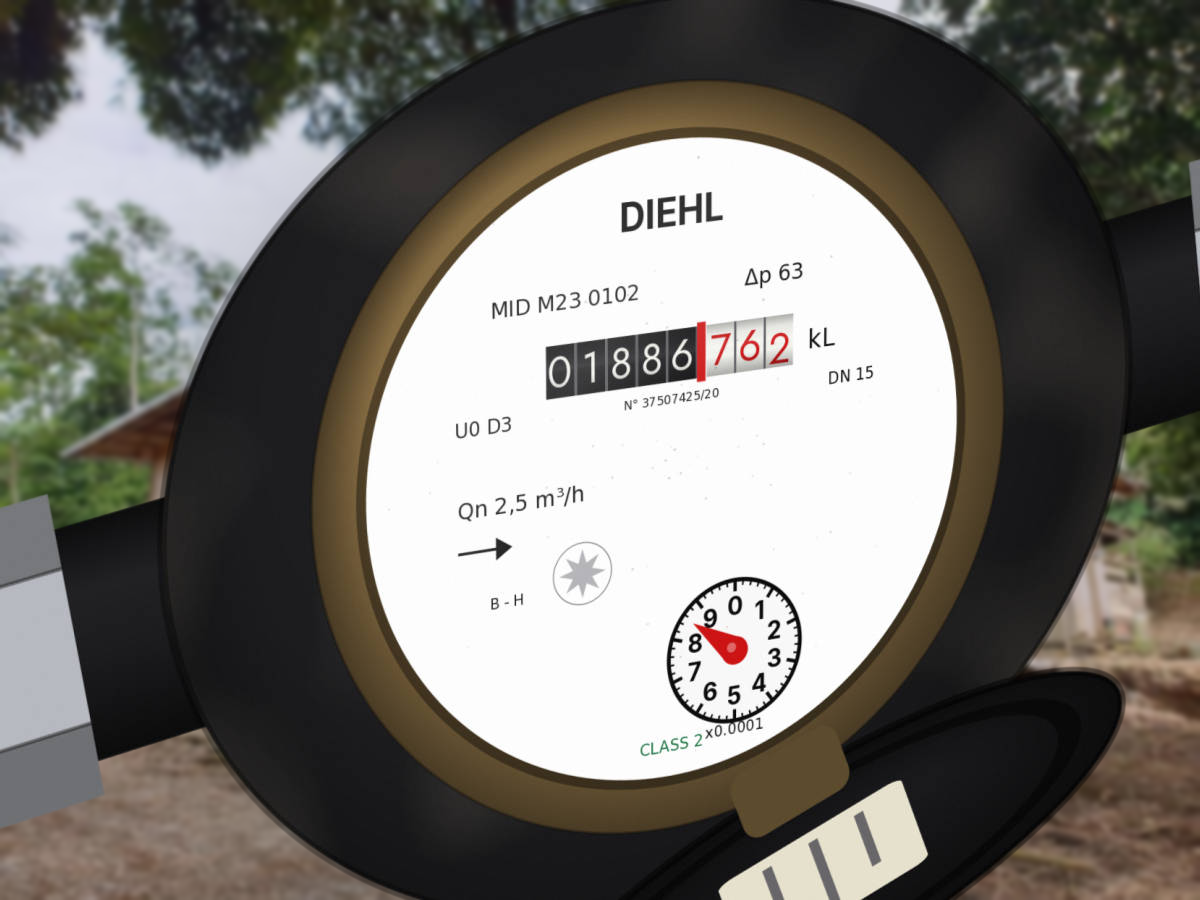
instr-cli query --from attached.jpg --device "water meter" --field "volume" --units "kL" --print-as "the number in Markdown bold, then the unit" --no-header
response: **1886.7618** kL
